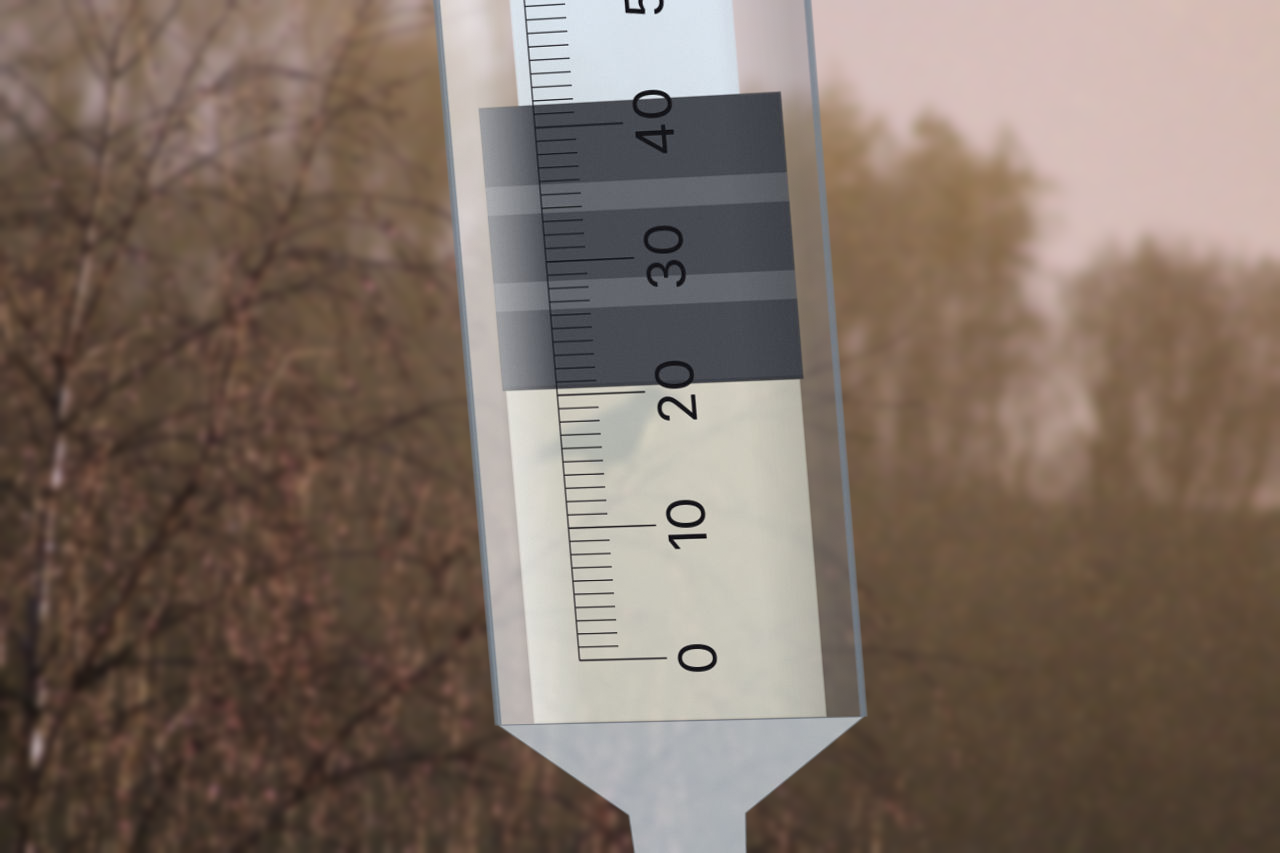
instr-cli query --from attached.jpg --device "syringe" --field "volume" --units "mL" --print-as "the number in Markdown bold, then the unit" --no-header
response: **20.5** mL
